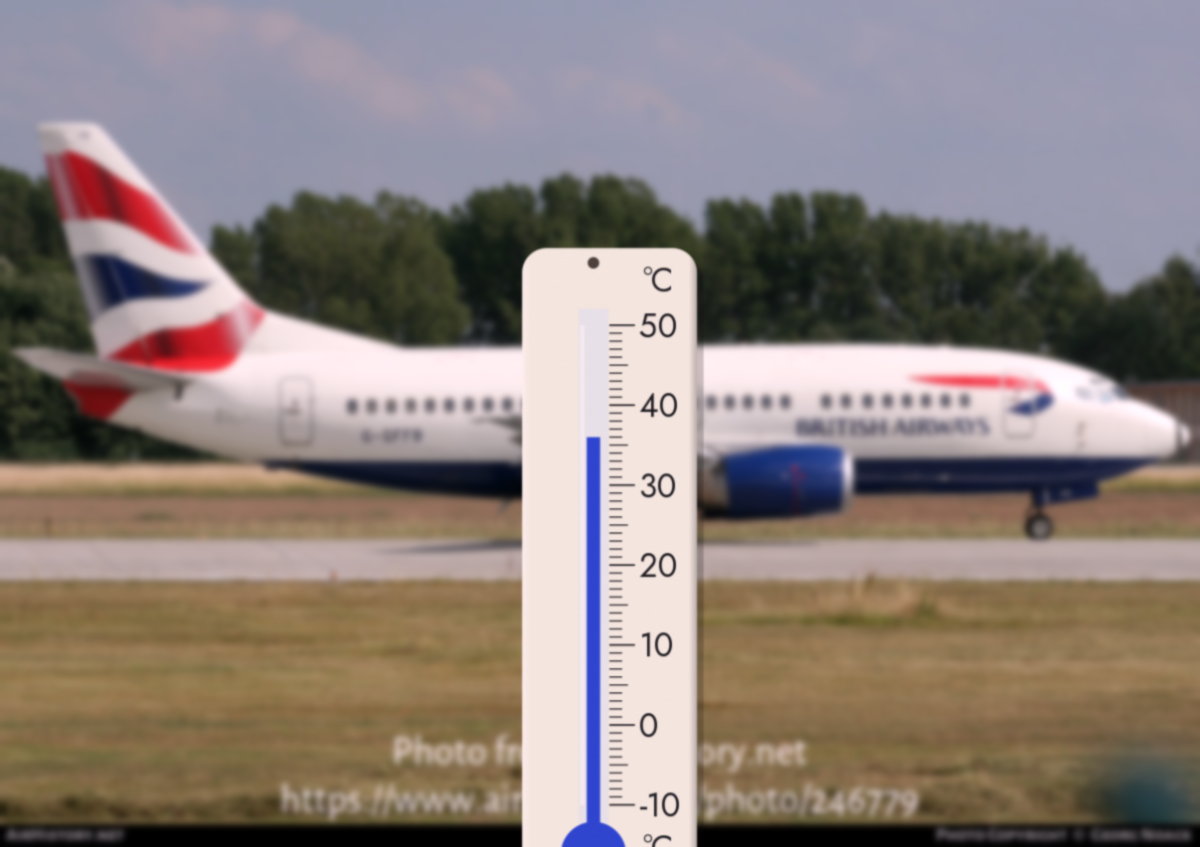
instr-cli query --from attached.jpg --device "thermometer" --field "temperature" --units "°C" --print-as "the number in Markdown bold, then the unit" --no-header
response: **36** °C
